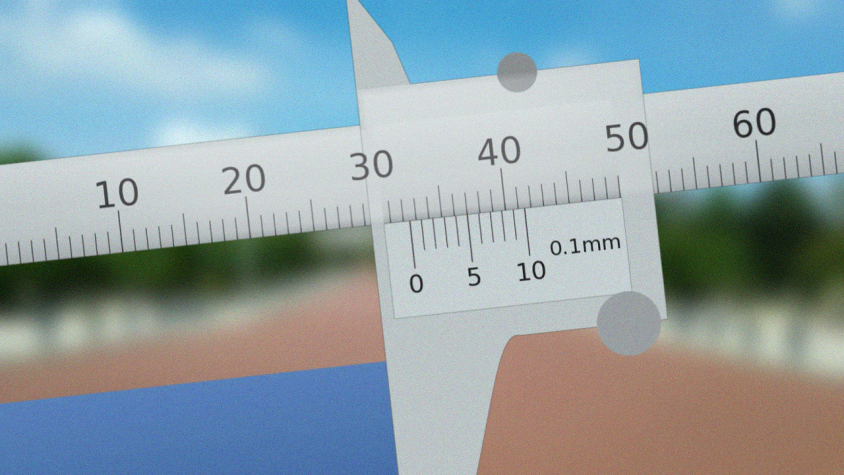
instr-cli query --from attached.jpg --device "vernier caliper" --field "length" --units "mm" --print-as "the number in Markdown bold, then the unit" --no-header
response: **32.5** mm
